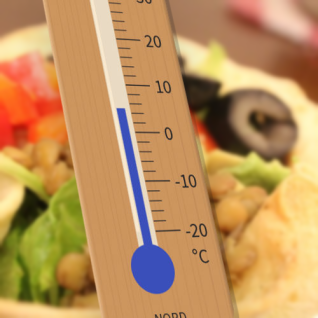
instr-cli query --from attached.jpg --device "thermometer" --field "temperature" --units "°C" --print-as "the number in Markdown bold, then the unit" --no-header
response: **5** °C
